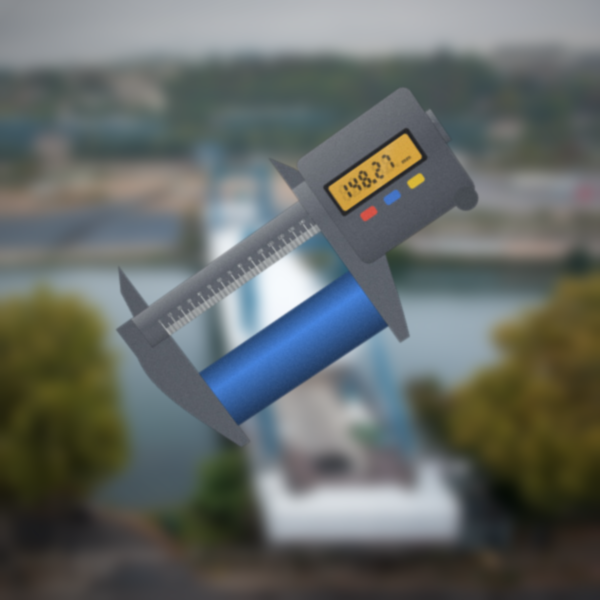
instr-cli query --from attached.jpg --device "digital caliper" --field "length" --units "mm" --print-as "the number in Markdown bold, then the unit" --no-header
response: **148.27** mm
